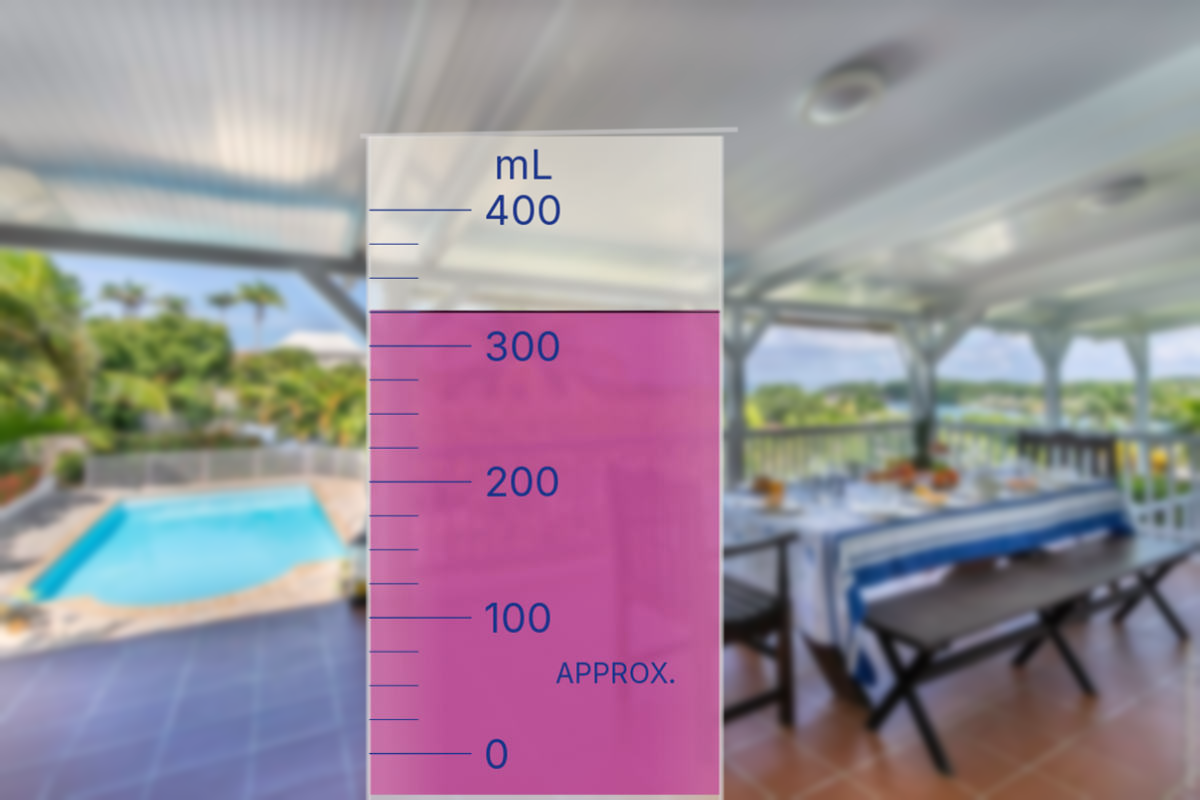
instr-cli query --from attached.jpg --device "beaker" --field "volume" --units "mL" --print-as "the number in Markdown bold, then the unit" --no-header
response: **325** mL
